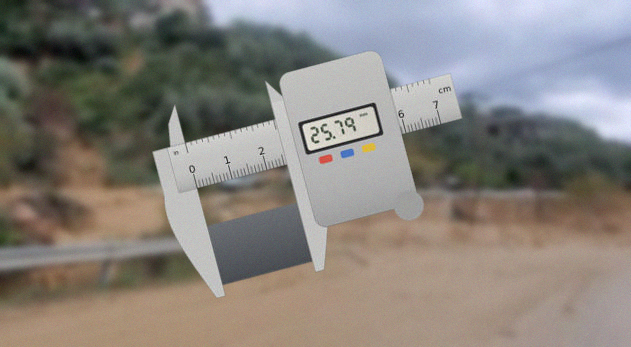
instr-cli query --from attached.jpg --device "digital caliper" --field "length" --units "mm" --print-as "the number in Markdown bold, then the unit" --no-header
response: **25.79** mm
